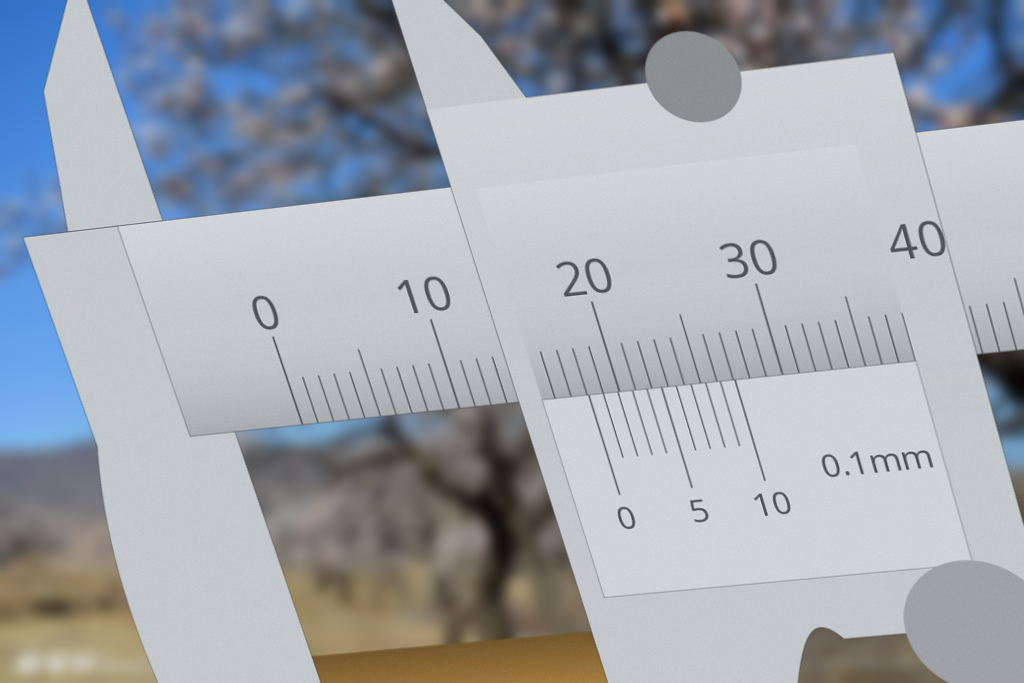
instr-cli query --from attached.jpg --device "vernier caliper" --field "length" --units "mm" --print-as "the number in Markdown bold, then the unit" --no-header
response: **18.1** mm
